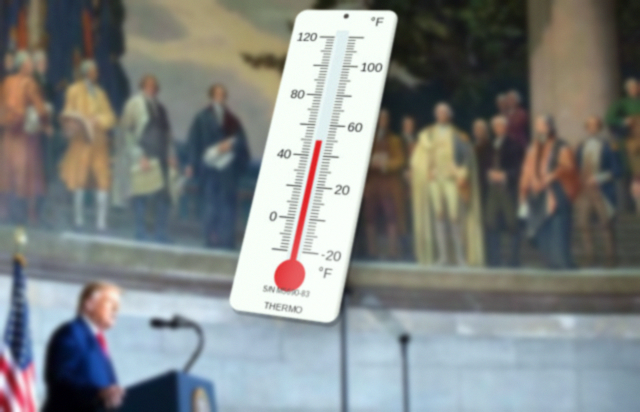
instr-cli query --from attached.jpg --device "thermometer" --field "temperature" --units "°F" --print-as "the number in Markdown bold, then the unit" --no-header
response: **50** °F
